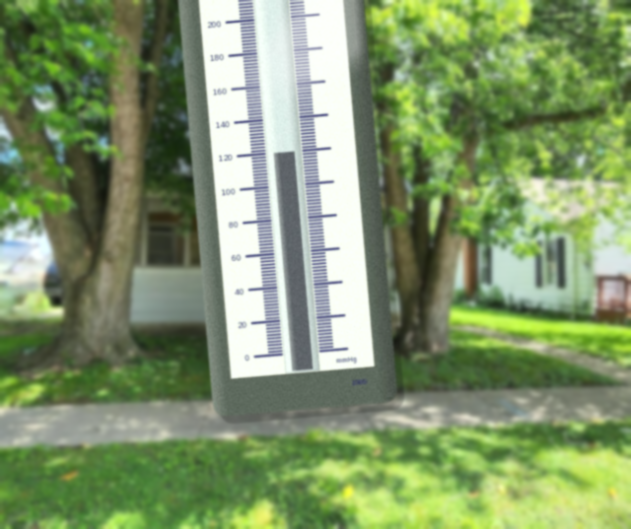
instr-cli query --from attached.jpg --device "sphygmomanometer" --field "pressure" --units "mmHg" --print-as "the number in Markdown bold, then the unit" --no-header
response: **120** mmHg
